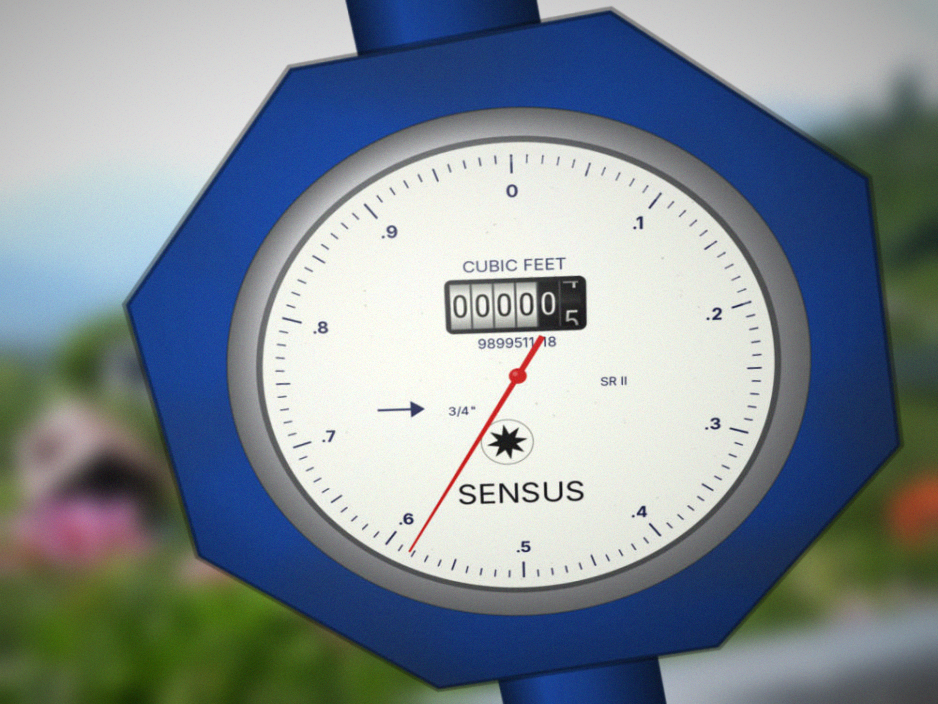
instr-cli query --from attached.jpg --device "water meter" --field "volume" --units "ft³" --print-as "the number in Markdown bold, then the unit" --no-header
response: **4.58** ft³
